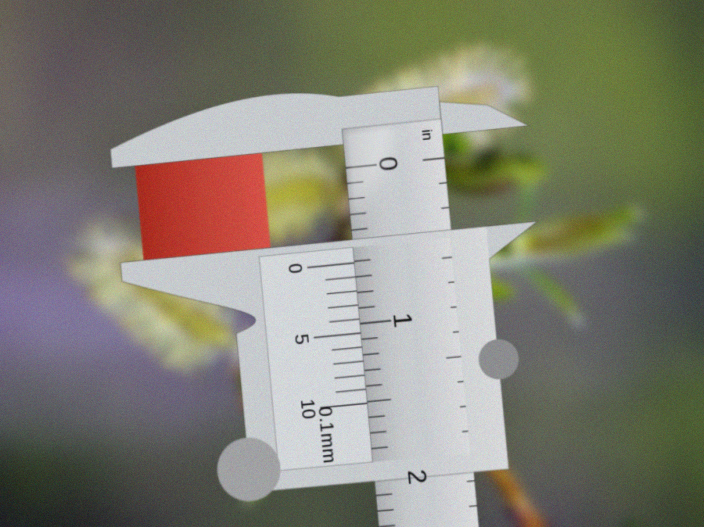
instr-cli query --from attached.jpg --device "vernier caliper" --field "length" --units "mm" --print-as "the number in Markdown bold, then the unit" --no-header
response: **6.1** mm
